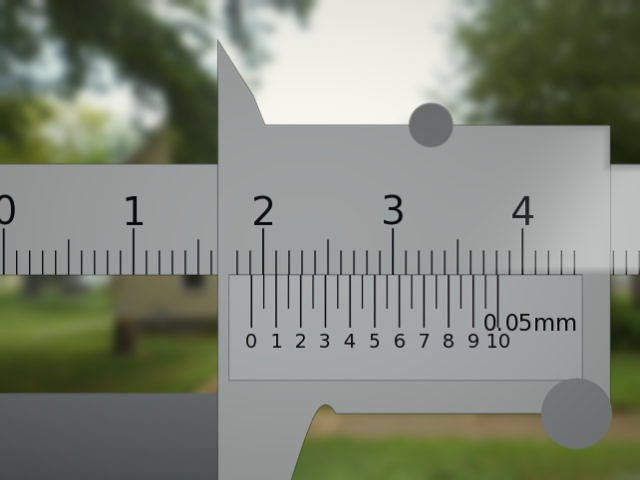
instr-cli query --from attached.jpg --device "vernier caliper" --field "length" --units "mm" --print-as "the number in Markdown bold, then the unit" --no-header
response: **19.1** mm
